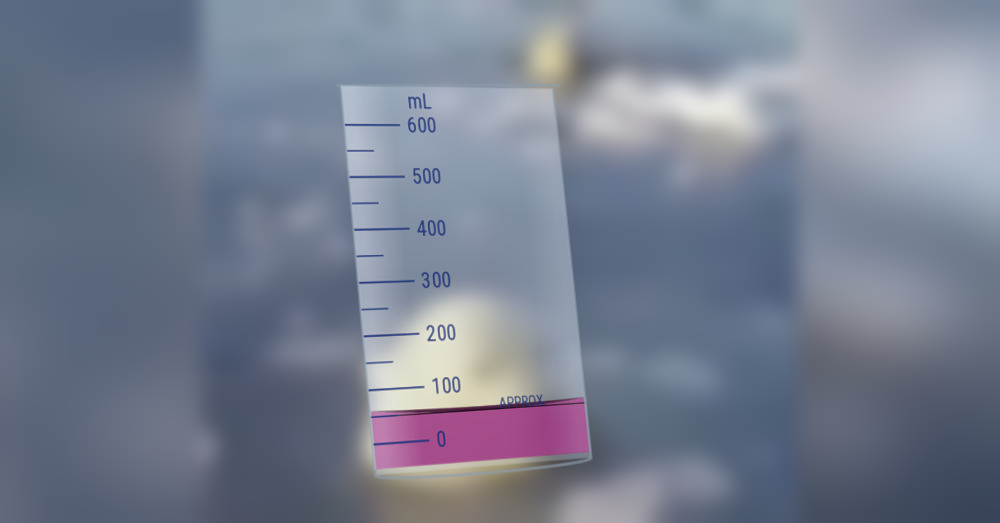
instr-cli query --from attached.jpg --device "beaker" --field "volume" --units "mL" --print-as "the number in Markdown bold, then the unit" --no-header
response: **50** mL
